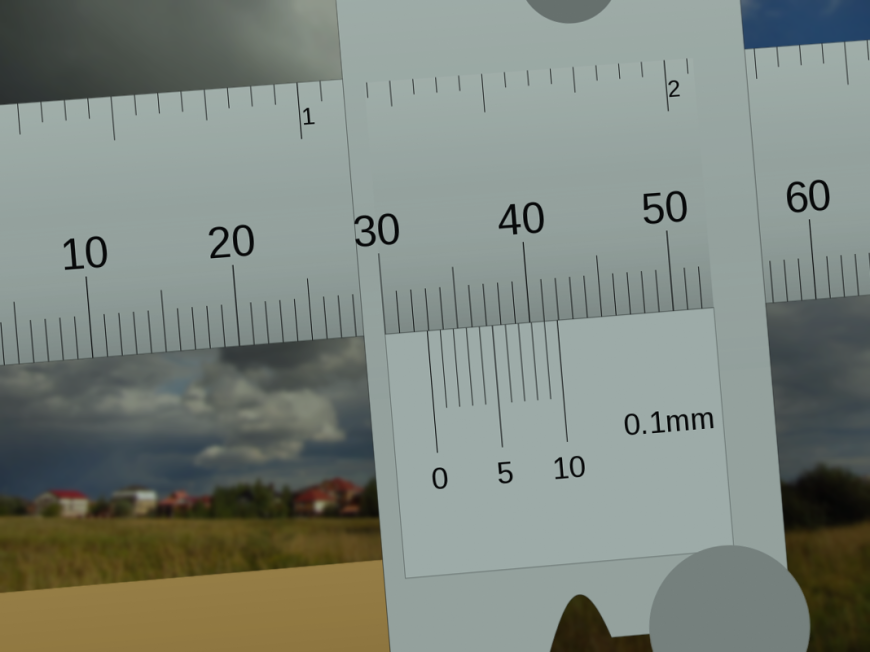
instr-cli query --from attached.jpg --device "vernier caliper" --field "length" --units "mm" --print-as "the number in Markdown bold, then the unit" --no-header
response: **32.9** mm
